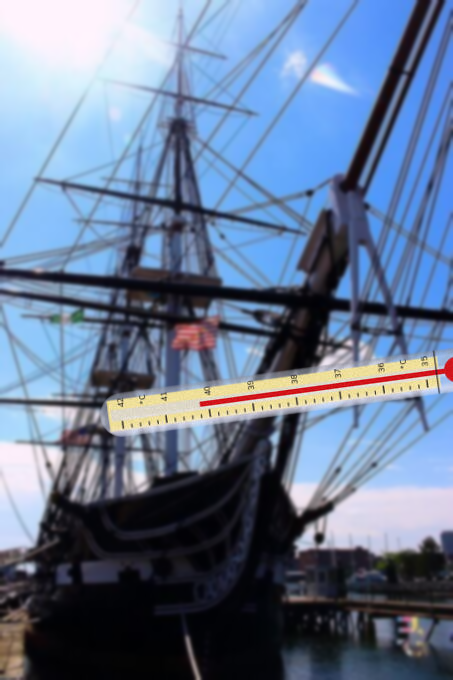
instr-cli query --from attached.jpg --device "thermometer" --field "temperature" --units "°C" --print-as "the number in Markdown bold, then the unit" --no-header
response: **40.2** °C
